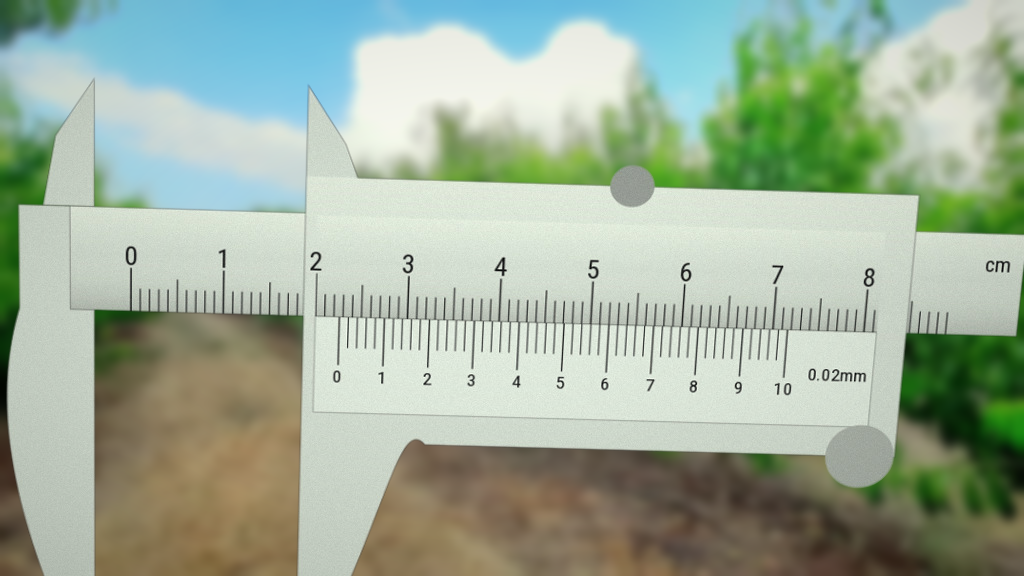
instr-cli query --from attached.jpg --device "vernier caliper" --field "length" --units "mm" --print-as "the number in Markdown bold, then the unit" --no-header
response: **22.6** mm
